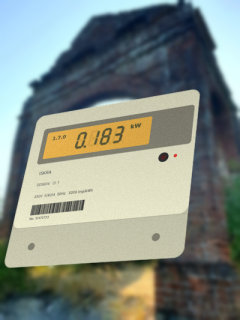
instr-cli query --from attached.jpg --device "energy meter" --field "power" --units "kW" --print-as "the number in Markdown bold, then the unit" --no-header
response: **0.183** kW
